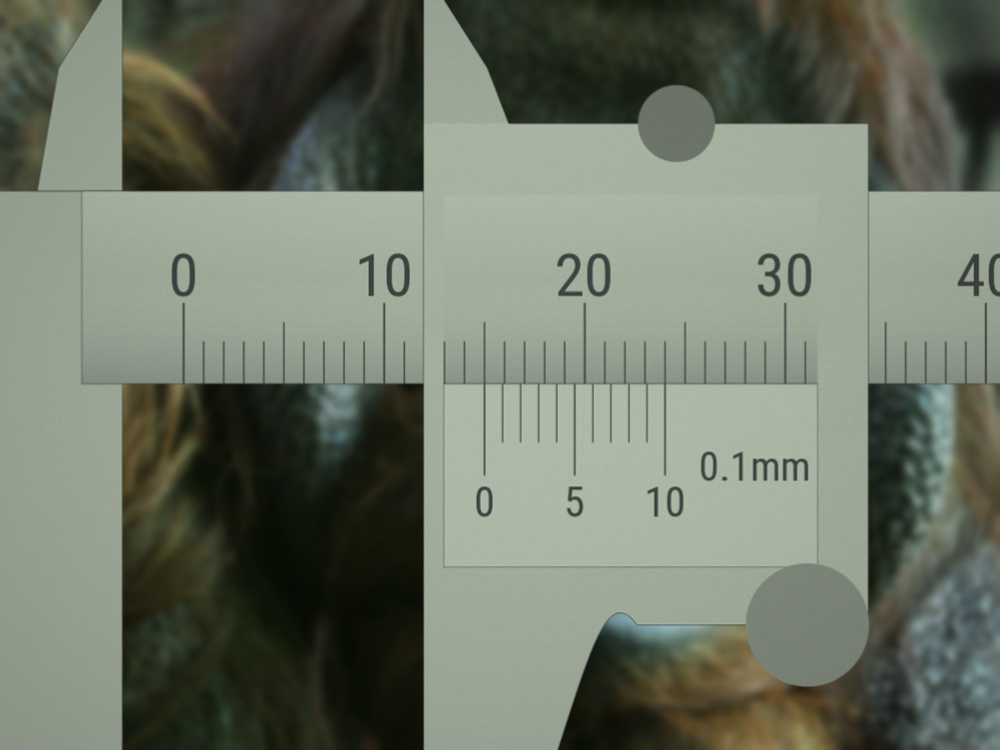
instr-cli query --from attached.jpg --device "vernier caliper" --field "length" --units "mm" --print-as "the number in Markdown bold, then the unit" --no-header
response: **15.0** mm
